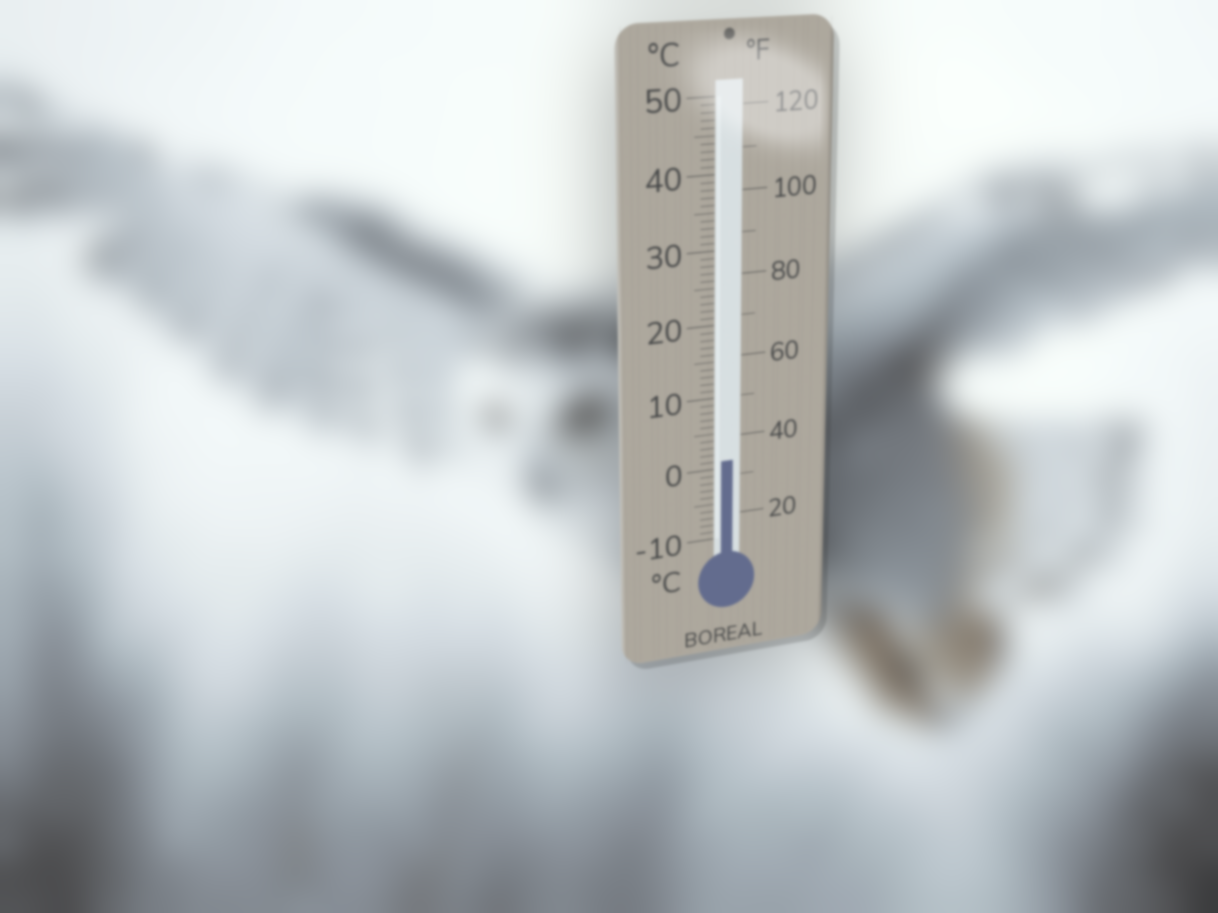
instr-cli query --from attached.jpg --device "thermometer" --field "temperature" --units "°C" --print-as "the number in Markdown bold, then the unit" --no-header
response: **1** °C
